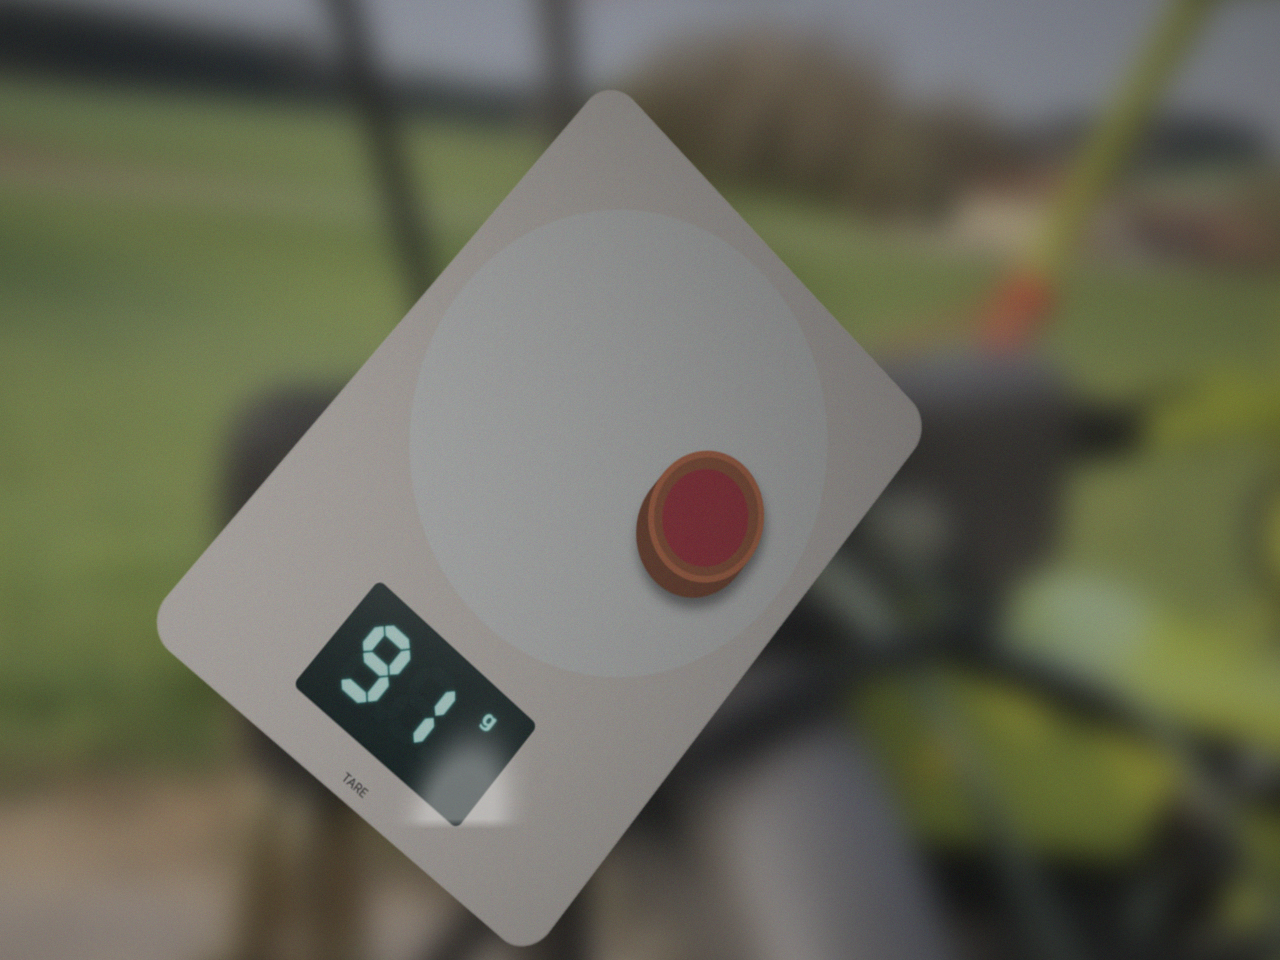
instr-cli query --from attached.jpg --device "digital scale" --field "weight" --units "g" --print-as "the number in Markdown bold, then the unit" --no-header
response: **91** g
